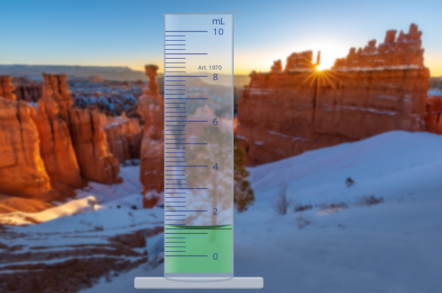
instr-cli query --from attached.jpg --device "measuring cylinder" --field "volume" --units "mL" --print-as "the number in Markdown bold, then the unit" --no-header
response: **1.2** mL
